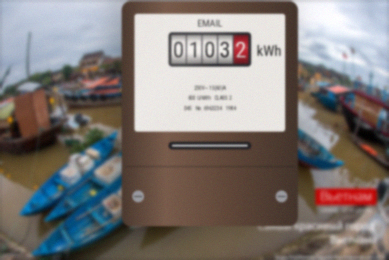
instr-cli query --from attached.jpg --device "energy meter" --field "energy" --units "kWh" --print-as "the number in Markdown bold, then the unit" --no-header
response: **103.2** kWh
